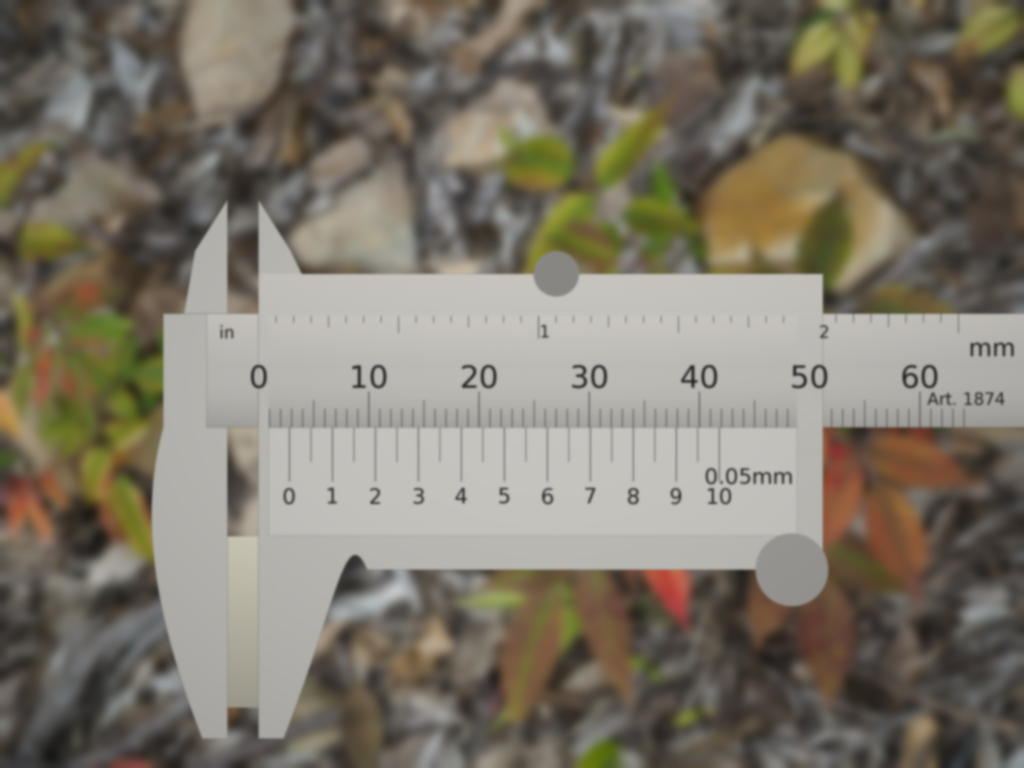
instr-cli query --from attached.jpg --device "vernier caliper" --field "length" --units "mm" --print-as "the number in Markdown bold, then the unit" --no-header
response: **2.8** mm
